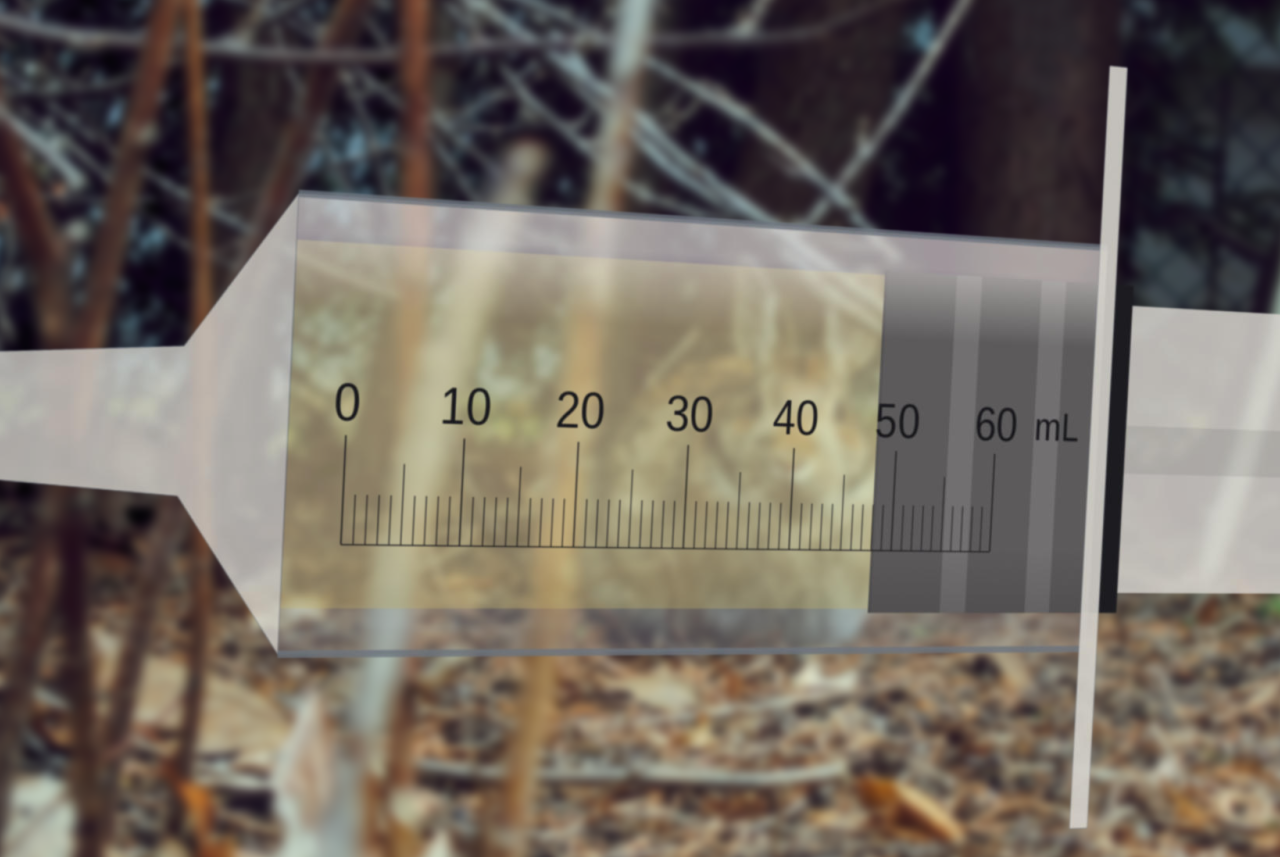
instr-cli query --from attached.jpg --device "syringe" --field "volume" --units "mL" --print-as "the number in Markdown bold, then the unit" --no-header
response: **48** mL
